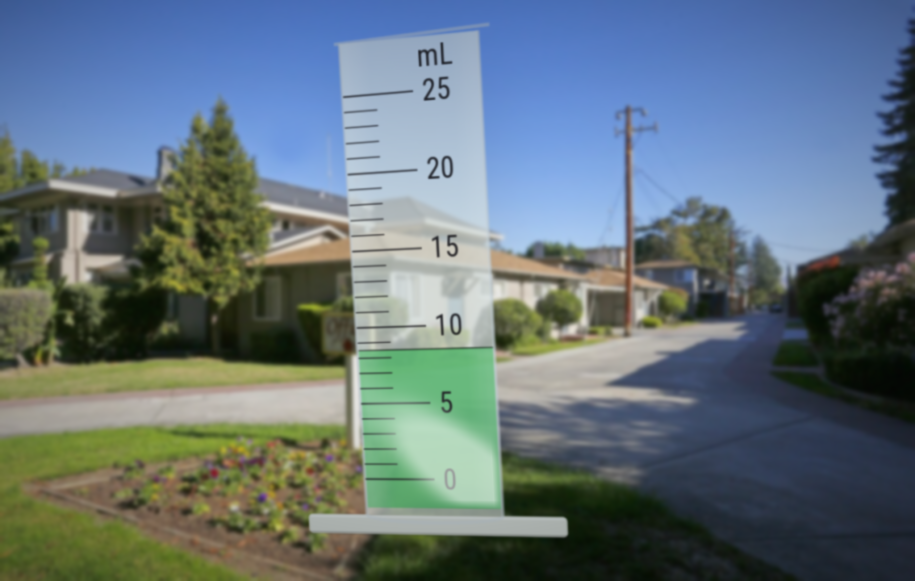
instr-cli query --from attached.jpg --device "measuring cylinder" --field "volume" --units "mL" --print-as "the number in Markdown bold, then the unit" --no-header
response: **8.5** mL
